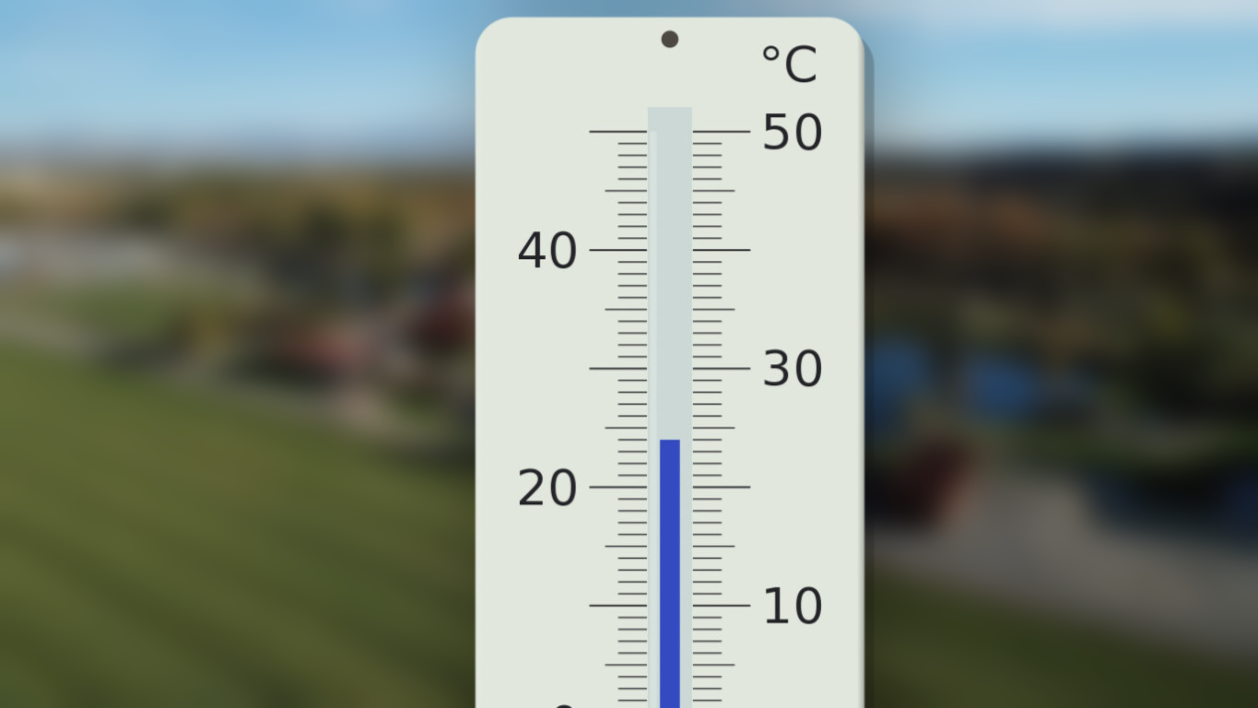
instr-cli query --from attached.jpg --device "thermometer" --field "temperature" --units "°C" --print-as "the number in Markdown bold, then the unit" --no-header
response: **24** °C
